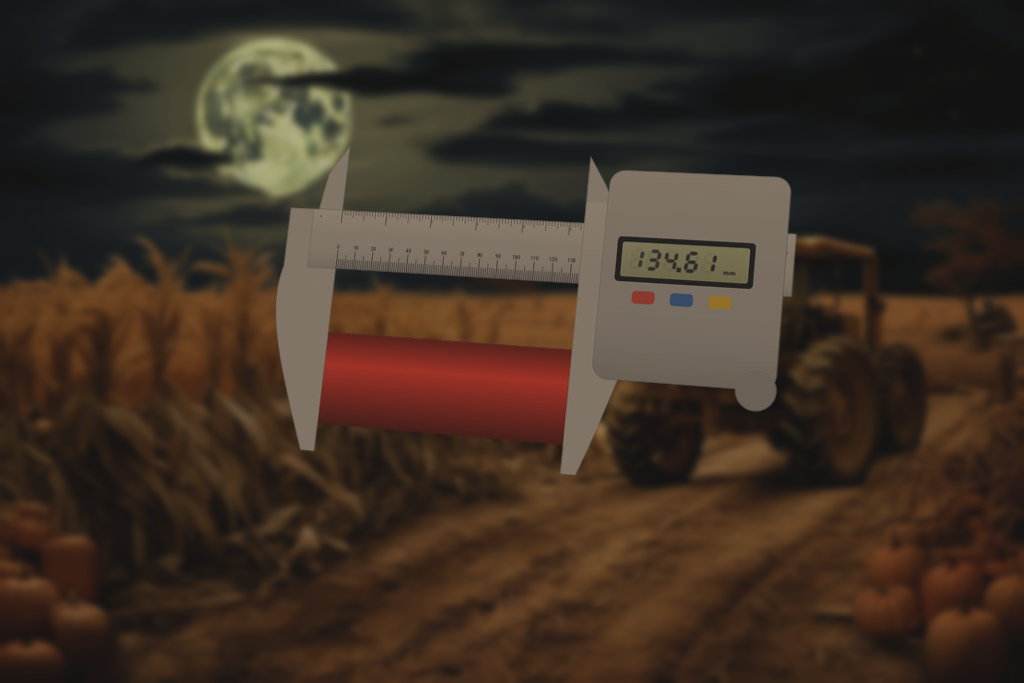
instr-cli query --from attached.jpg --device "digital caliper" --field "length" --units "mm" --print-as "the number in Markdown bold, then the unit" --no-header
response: **134.61** mm
